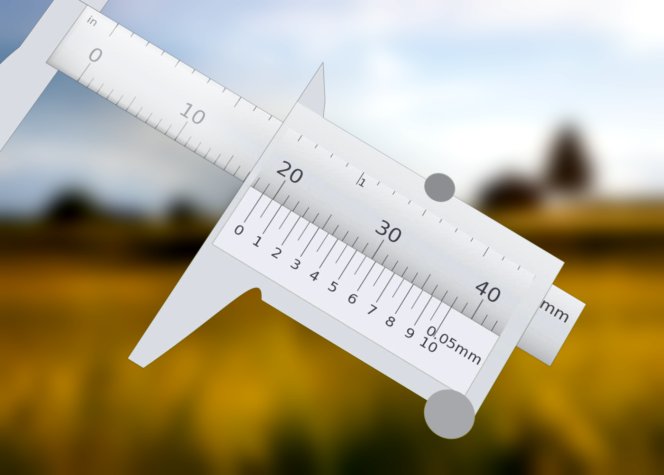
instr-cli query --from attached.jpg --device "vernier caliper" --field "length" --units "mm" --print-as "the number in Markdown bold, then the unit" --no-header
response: **19.0** mm
